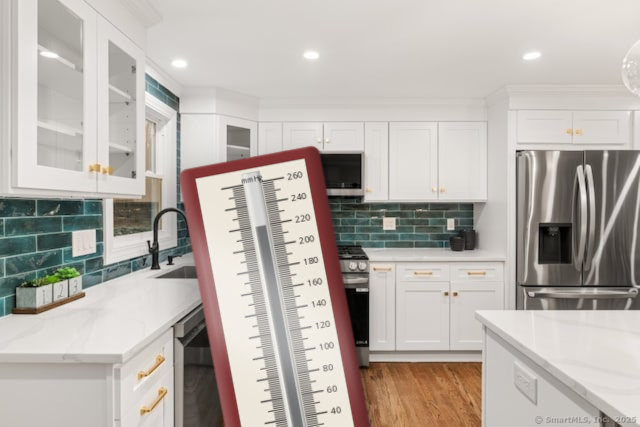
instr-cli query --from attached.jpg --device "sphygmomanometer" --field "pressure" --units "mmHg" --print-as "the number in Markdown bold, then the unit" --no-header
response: **220** mmHg
